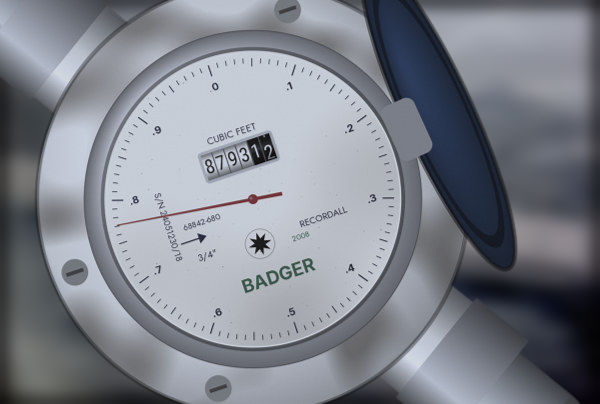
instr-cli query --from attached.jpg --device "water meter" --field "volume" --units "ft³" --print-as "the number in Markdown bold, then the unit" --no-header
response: **879311.77** ft³
